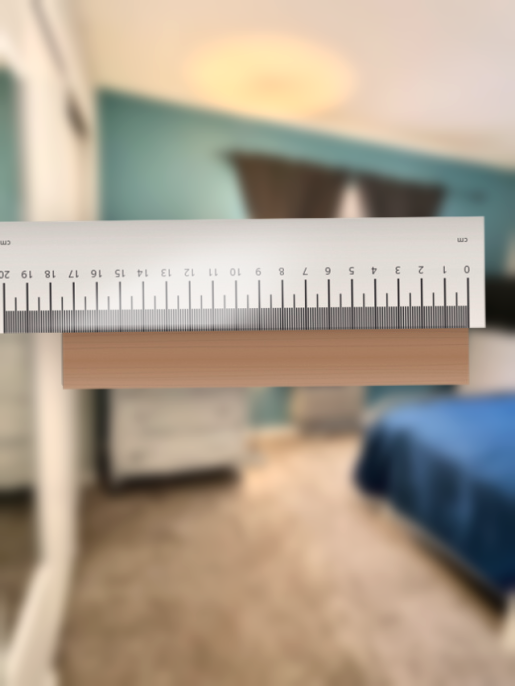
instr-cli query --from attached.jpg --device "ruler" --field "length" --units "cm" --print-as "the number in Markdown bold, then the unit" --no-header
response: **17.5** cm
